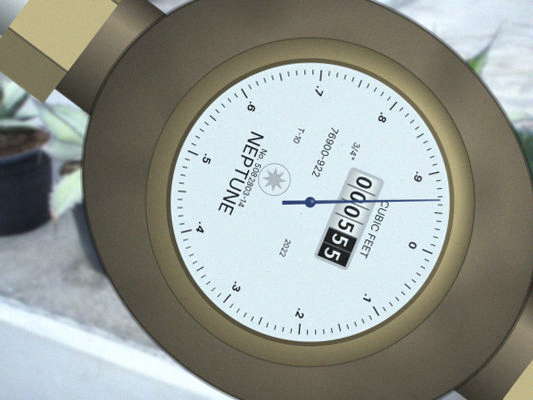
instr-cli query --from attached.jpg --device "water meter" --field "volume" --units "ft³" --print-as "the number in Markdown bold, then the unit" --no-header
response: **554.93** ft³
